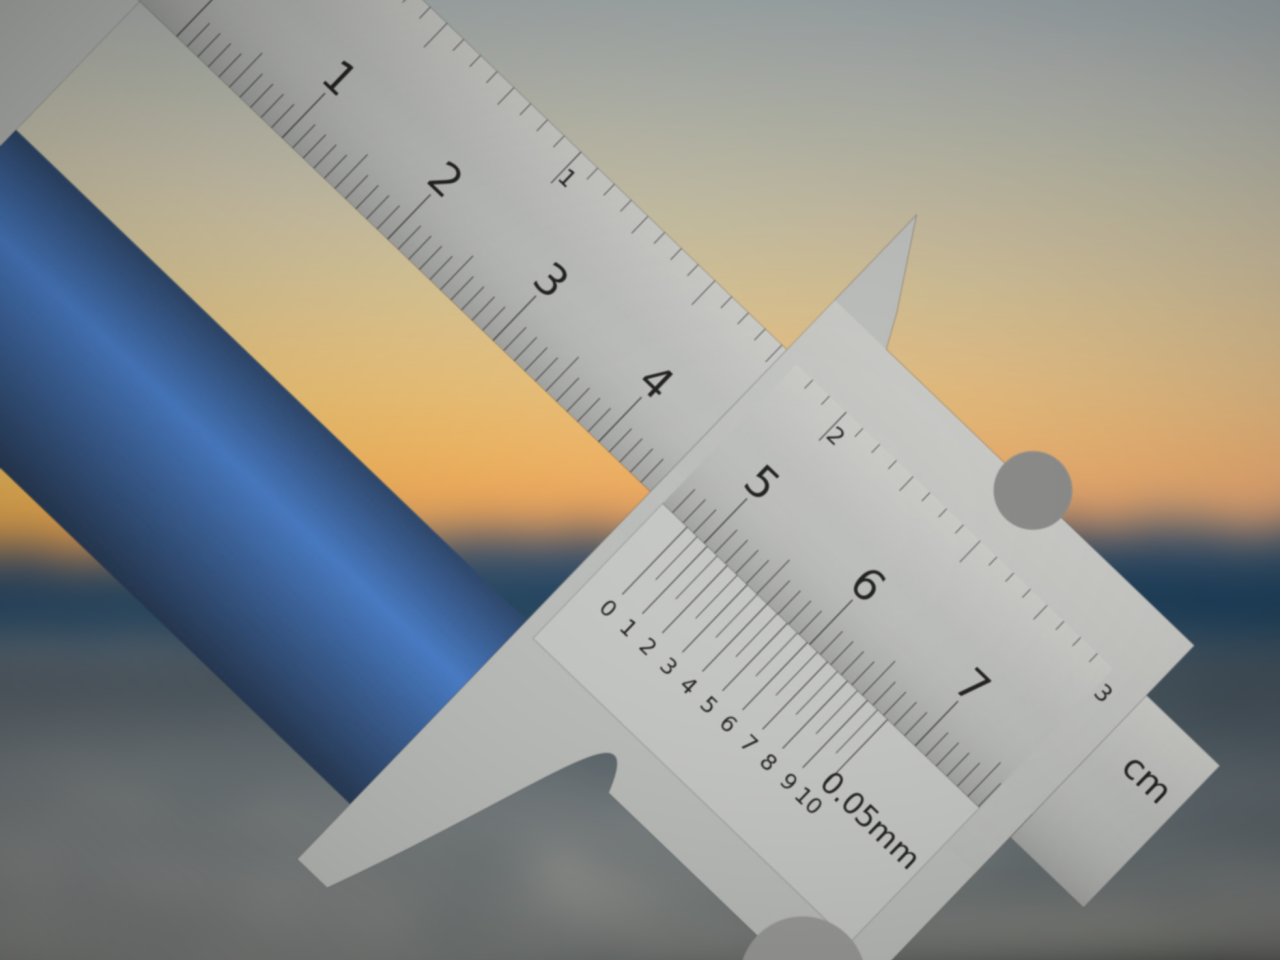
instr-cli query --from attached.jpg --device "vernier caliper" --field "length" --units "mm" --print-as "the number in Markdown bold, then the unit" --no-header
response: **48.4** mm
